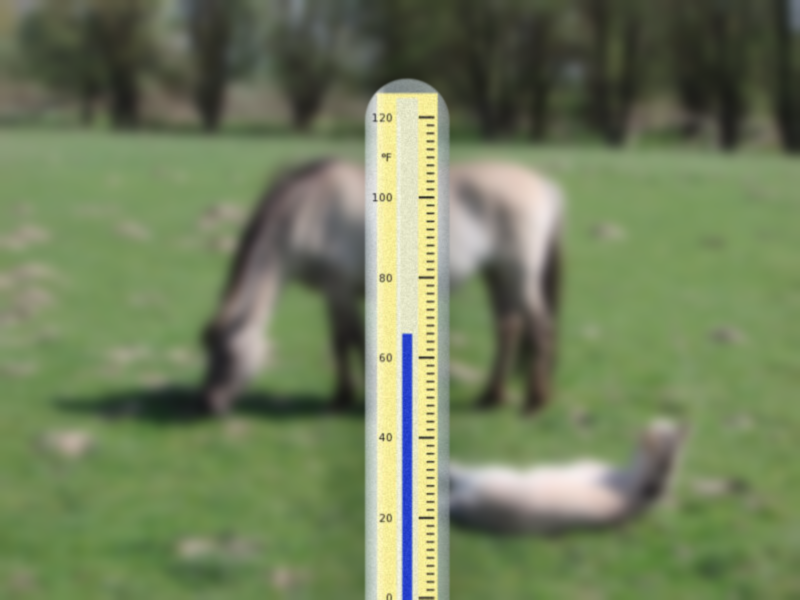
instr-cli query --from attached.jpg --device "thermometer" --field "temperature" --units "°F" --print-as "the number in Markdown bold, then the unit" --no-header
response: **66** °F
